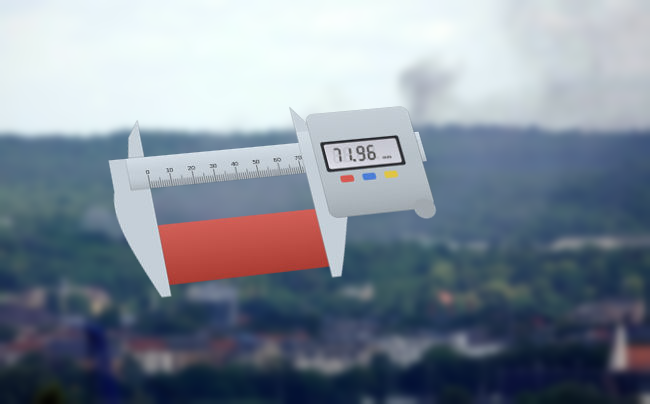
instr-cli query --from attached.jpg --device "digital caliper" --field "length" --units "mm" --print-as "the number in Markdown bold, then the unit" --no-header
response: **71.96** mm
